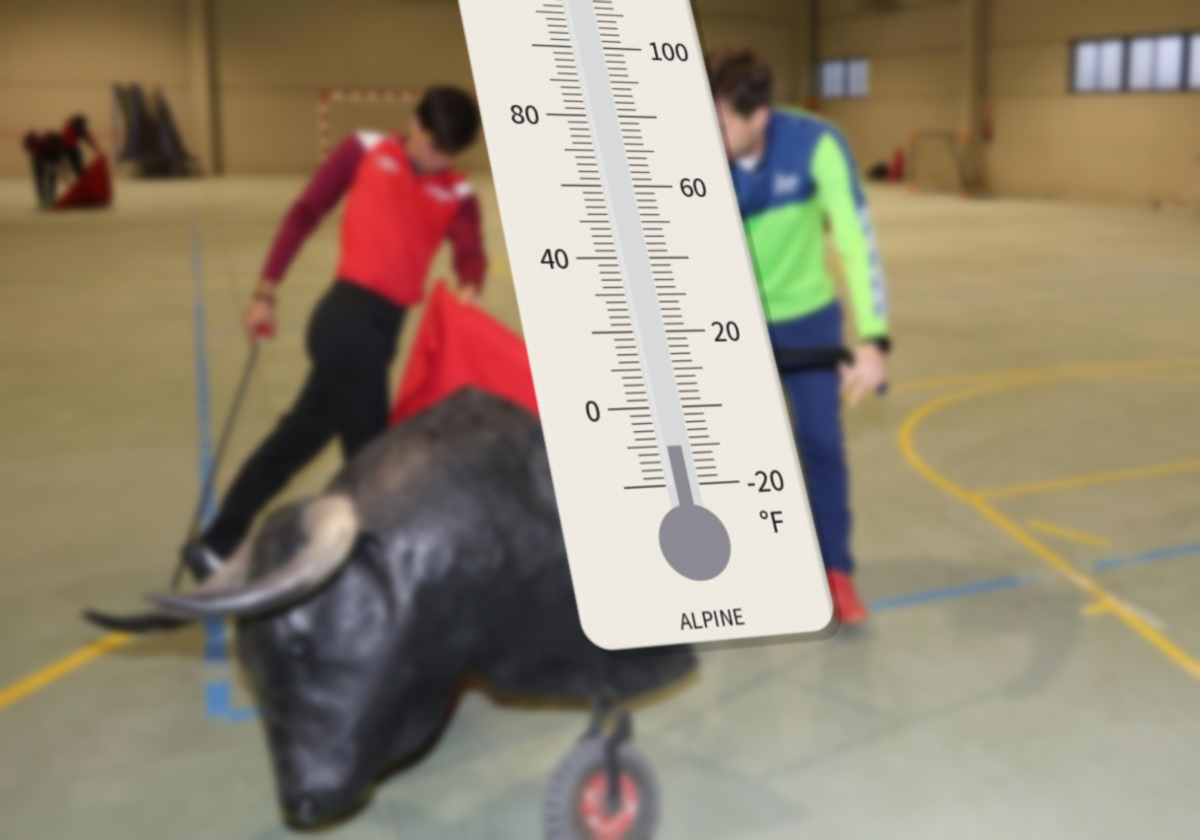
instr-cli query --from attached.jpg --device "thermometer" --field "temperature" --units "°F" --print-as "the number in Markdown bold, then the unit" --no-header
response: **-10** °F
